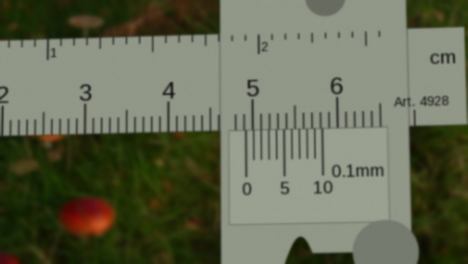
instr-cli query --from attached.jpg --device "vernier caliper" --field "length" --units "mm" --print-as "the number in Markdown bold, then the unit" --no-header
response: **49.2** mm
